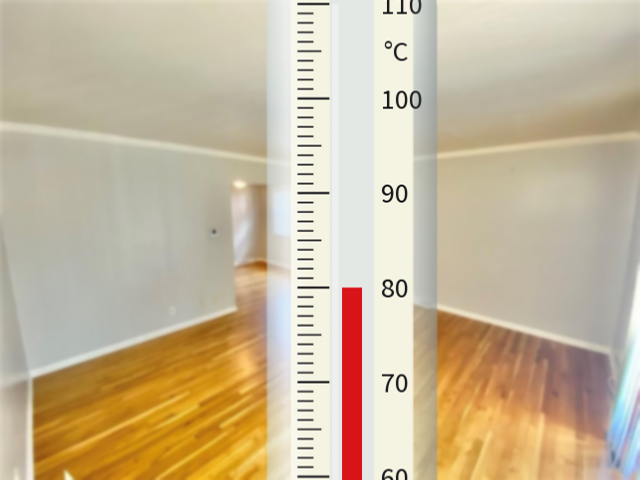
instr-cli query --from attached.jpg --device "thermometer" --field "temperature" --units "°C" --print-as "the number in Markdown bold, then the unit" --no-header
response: **80** °C
